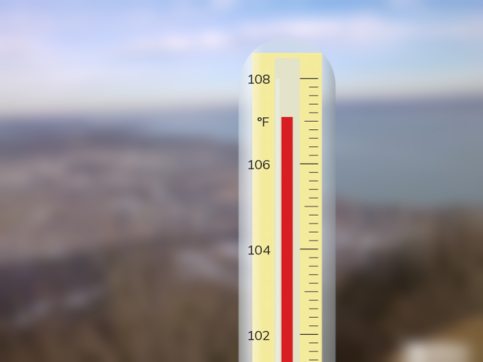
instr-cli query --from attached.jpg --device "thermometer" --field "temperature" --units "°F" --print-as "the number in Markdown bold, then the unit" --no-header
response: **107.1** °F
